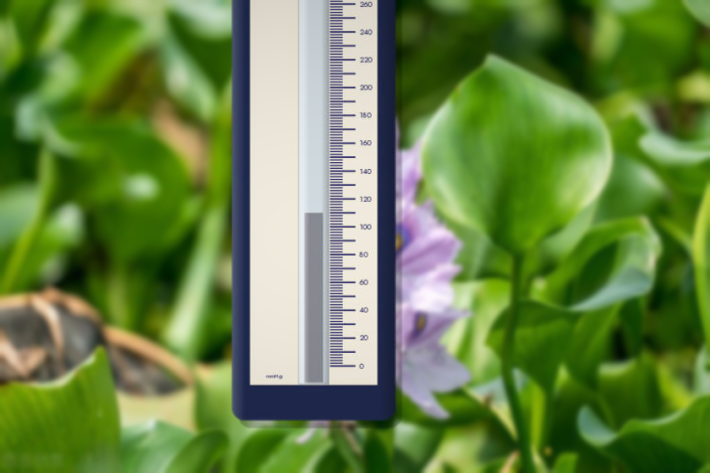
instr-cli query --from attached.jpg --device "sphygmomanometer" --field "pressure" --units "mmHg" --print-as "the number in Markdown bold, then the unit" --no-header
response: **110** mmHg
